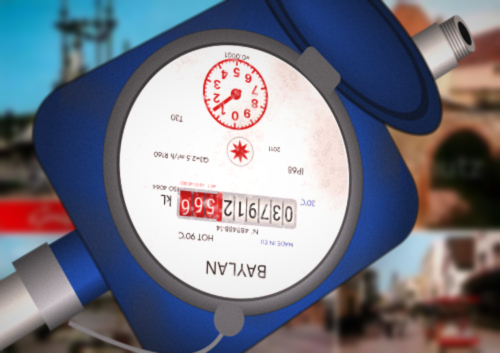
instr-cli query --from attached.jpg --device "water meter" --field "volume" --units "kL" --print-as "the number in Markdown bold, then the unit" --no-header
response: **37912.5661** kL
